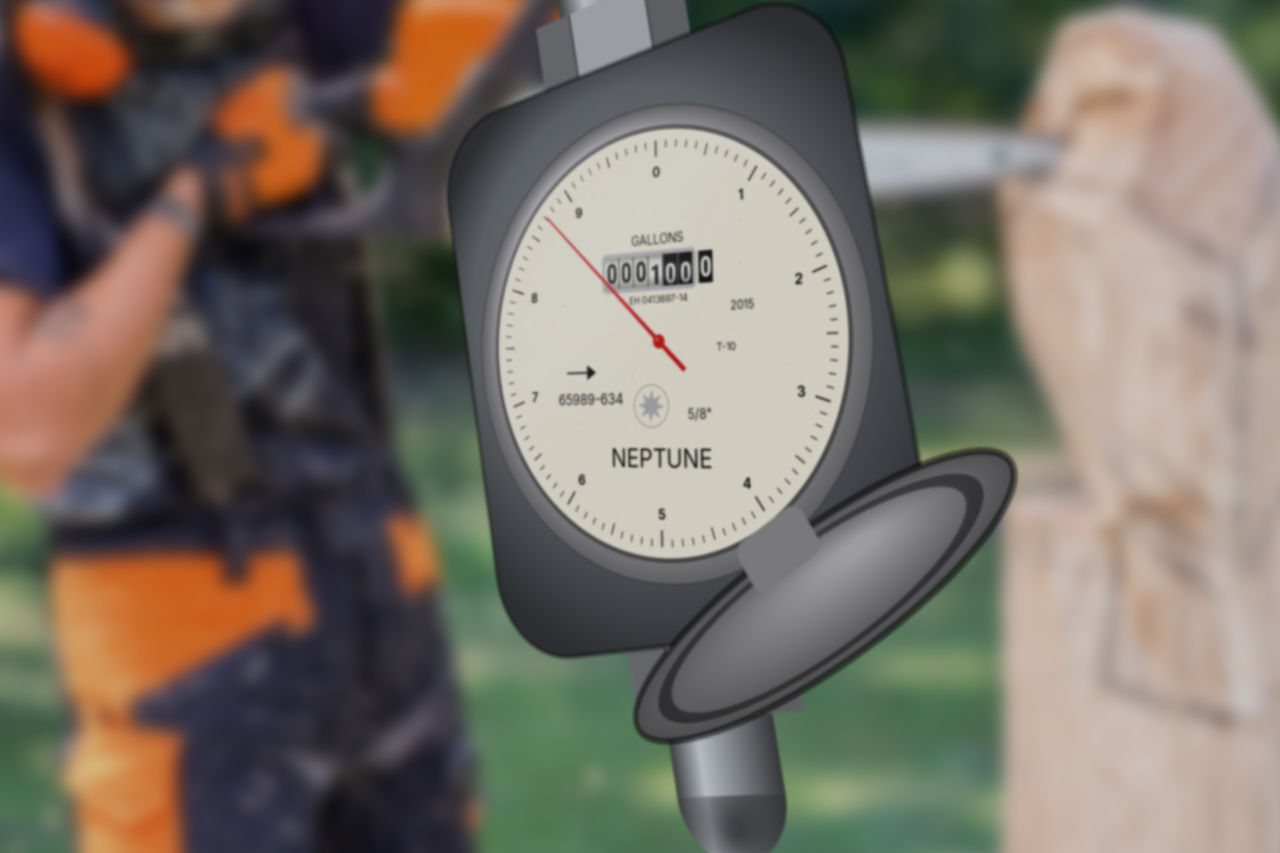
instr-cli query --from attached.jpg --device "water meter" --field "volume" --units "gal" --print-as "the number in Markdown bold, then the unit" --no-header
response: **998.7** gal
